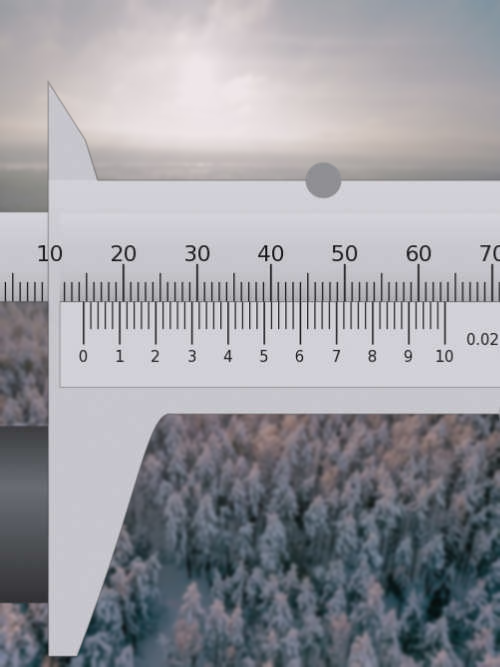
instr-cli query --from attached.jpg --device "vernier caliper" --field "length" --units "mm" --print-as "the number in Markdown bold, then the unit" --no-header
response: **14.6** mm
